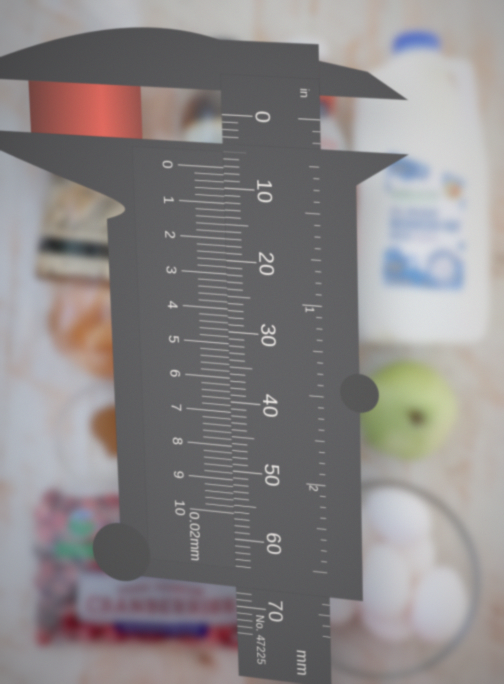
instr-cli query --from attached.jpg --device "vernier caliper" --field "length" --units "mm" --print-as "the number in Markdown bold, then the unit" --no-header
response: **7.2** mm
